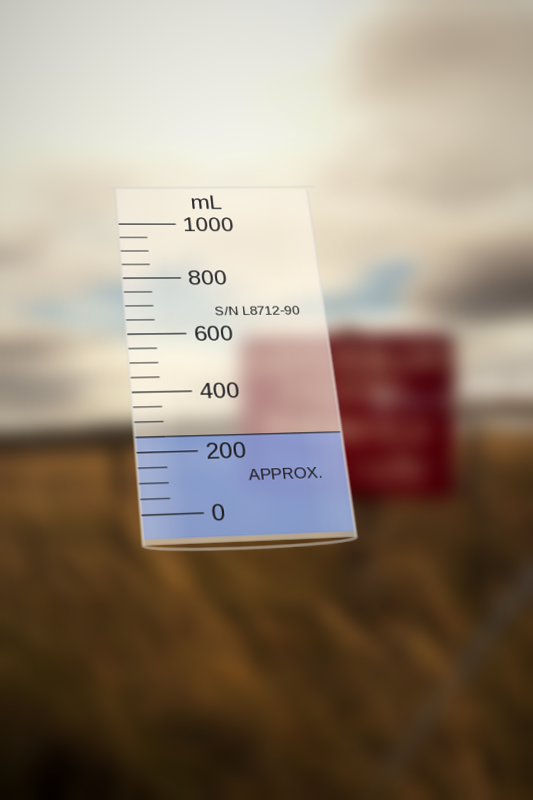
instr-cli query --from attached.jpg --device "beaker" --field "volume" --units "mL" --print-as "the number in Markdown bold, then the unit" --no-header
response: **250** mL
